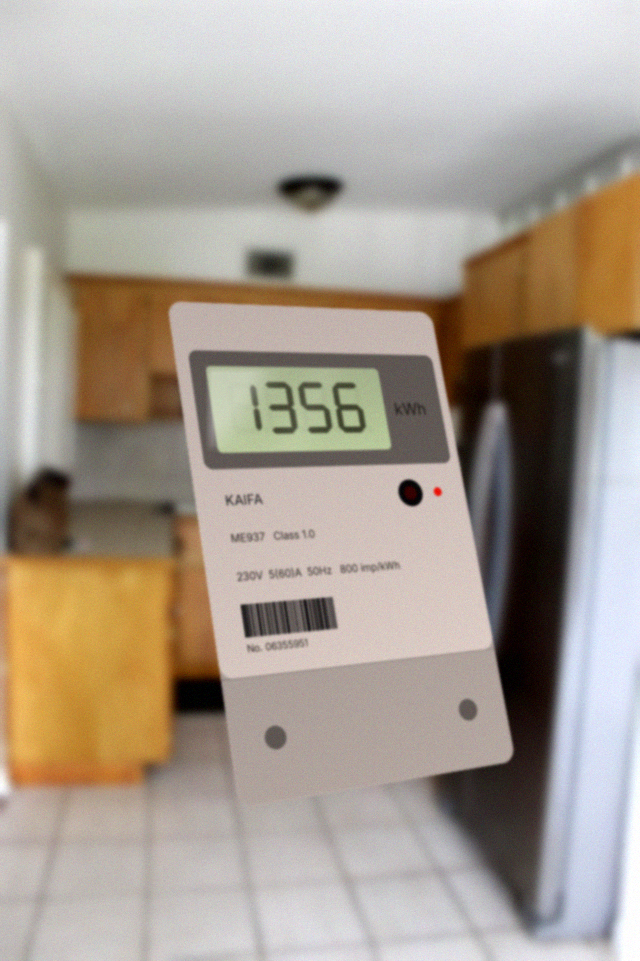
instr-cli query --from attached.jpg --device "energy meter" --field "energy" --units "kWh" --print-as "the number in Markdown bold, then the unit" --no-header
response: **1356** kWh
